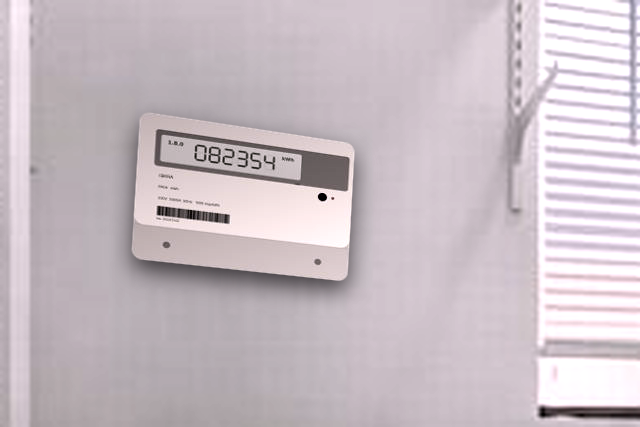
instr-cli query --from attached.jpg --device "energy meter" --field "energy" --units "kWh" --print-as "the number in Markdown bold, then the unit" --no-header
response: **82354** kWh
